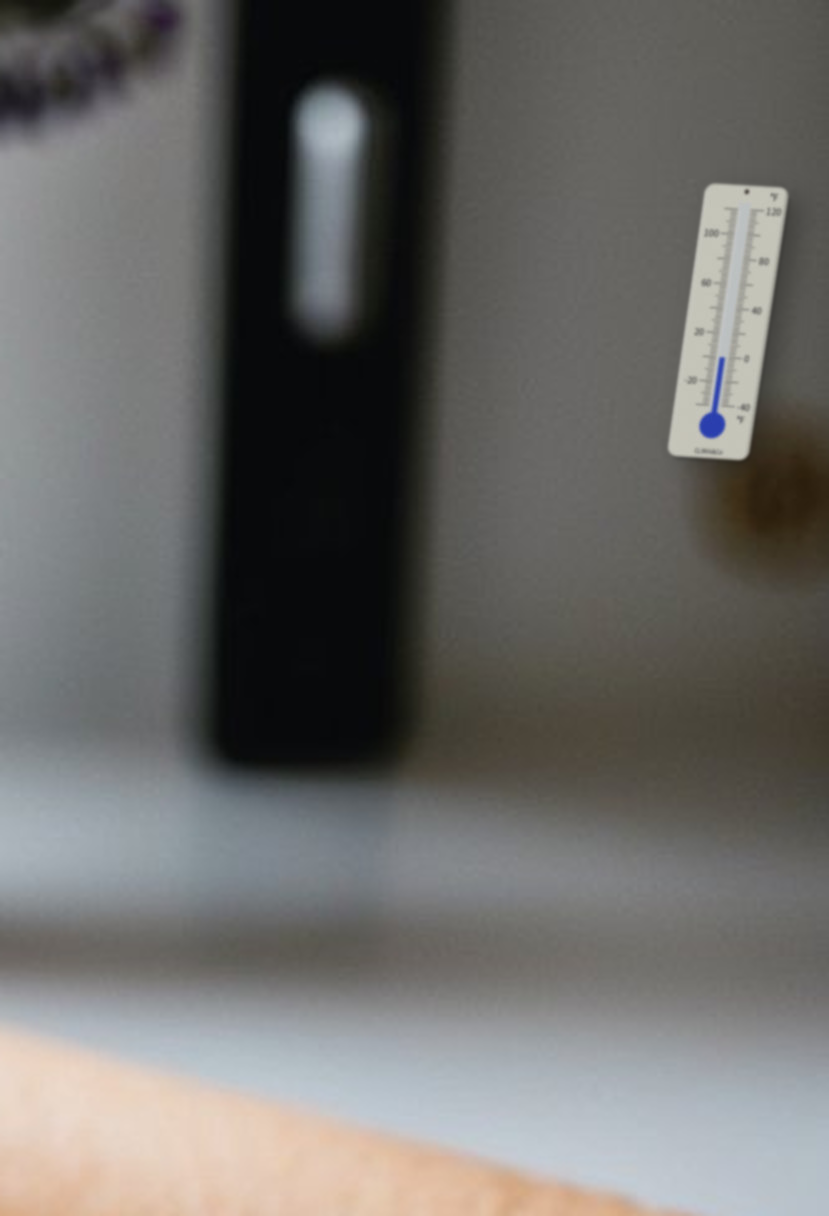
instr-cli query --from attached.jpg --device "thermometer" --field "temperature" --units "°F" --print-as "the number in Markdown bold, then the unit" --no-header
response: **0** °F
